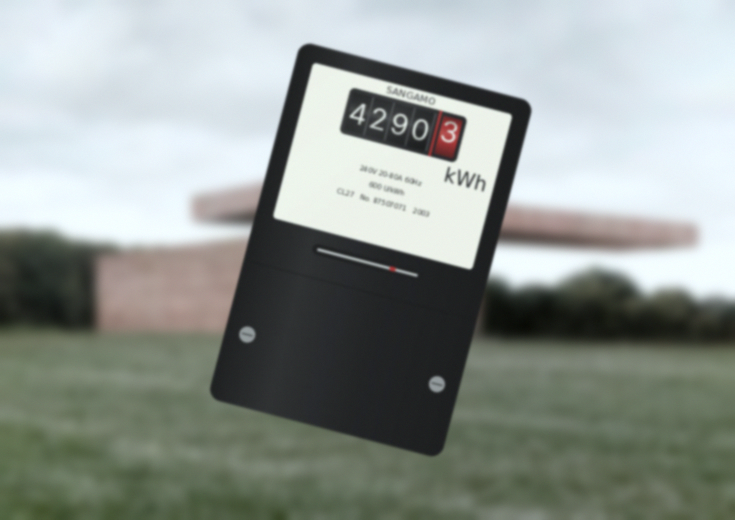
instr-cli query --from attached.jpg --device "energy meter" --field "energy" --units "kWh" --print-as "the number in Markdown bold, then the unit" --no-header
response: **4290.3** kWh
